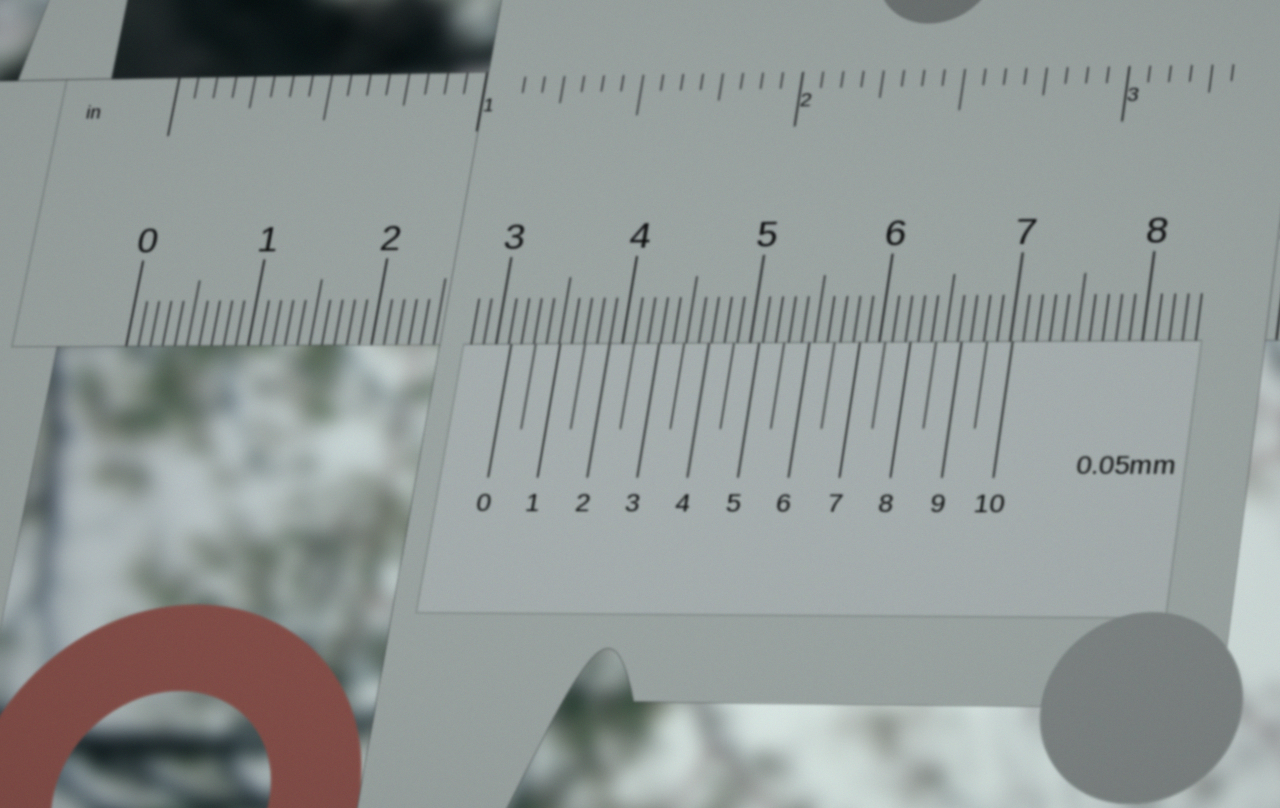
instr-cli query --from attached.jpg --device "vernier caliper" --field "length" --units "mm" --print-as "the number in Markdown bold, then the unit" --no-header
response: **31.2** mm
